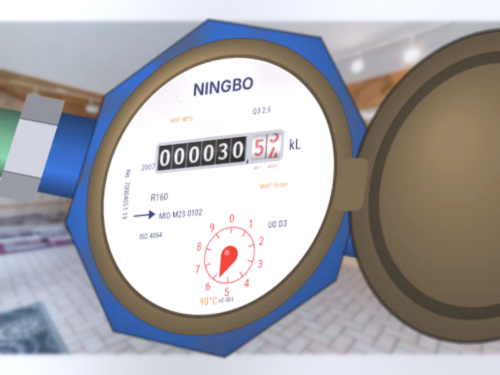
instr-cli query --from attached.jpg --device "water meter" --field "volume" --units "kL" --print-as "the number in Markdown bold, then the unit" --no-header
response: **30.535** kL
